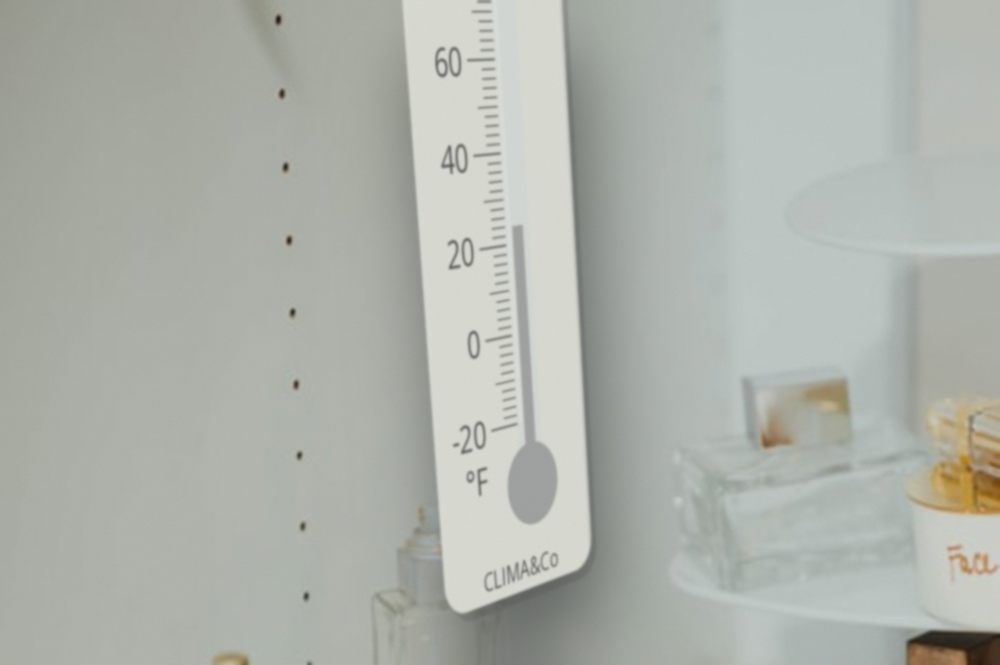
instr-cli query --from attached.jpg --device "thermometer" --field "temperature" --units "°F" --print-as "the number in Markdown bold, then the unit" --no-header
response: **24** °F
